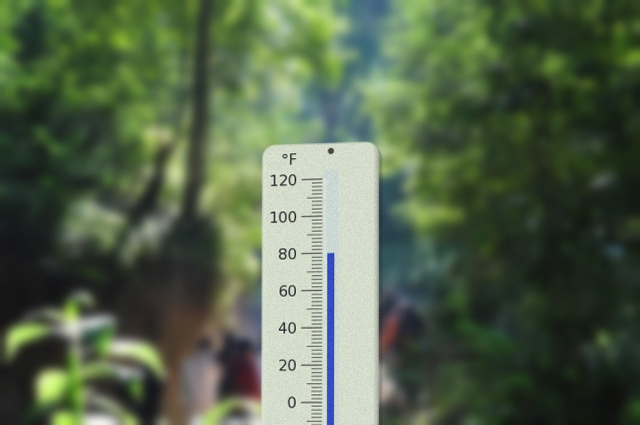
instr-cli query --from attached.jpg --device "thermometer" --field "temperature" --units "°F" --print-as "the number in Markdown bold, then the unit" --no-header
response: **80** °F
